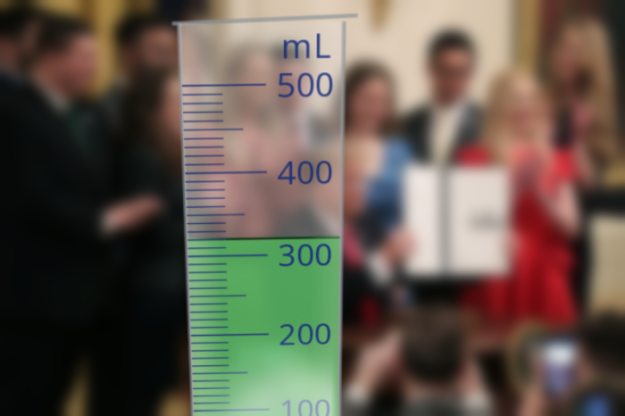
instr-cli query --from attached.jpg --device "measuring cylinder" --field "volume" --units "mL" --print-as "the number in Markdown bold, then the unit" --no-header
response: **320** mL
